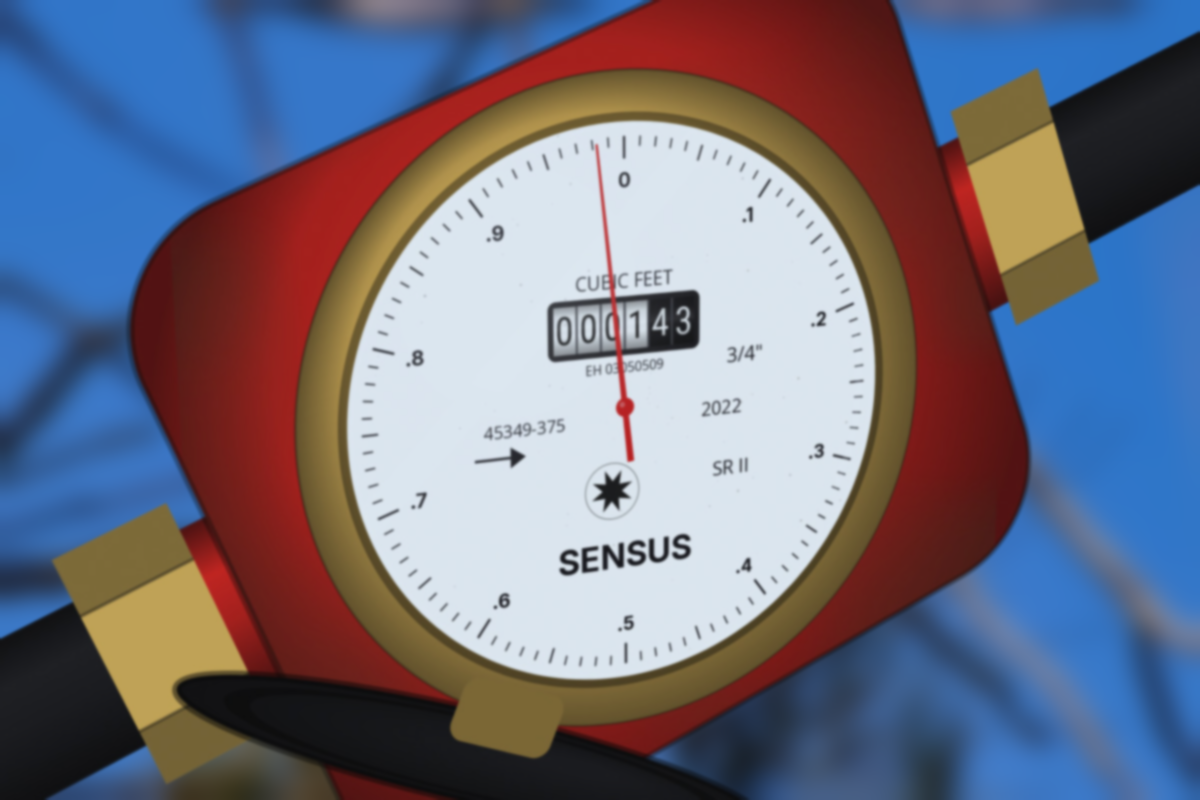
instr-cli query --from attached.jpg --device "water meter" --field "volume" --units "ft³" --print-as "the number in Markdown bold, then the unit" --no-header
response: **142.98** ft³
